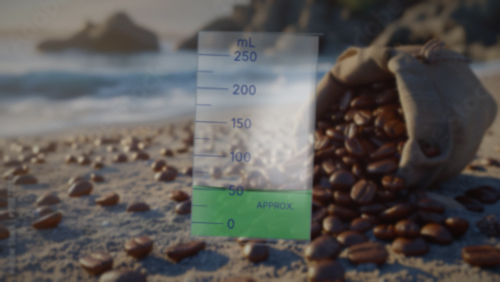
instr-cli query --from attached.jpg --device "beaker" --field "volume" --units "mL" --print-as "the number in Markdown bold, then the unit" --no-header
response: **50** mL
